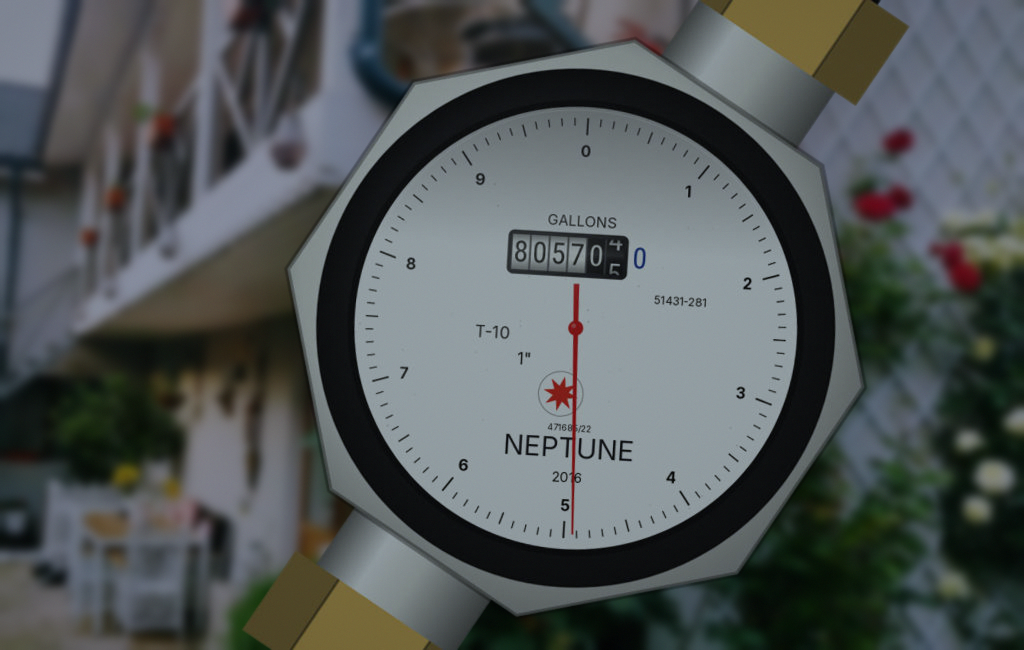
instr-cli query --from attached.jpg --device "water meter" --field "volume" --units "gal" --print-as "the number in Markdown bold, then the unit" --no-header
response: **8057044.9** gal
